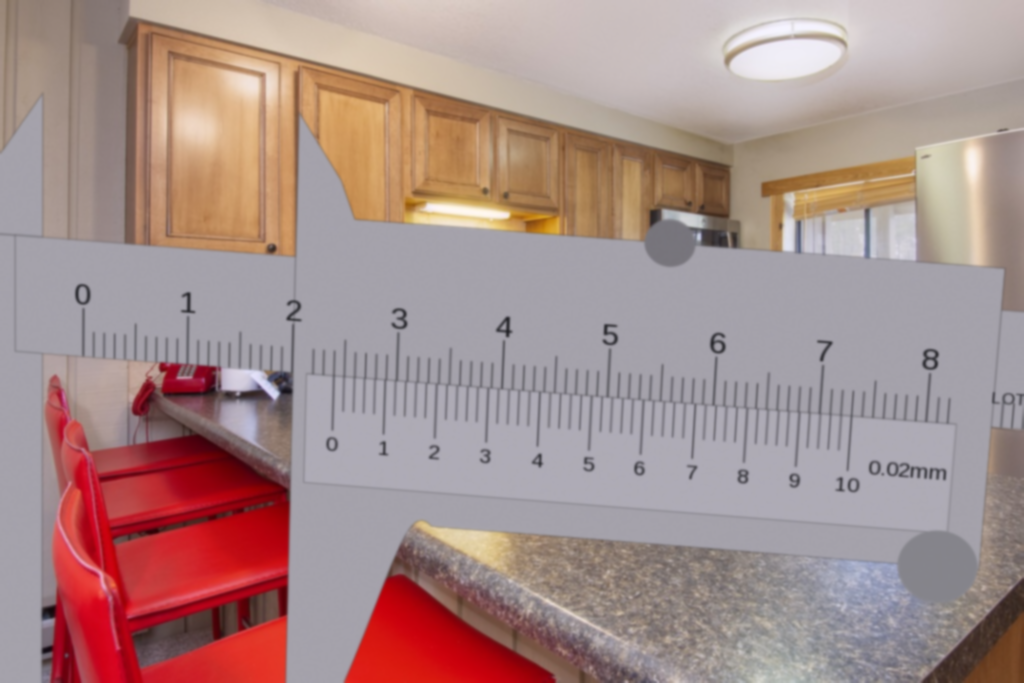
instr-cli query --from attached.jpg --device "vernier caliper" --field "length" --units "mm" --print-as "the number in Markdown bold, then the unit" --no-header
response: **24.0** mm
